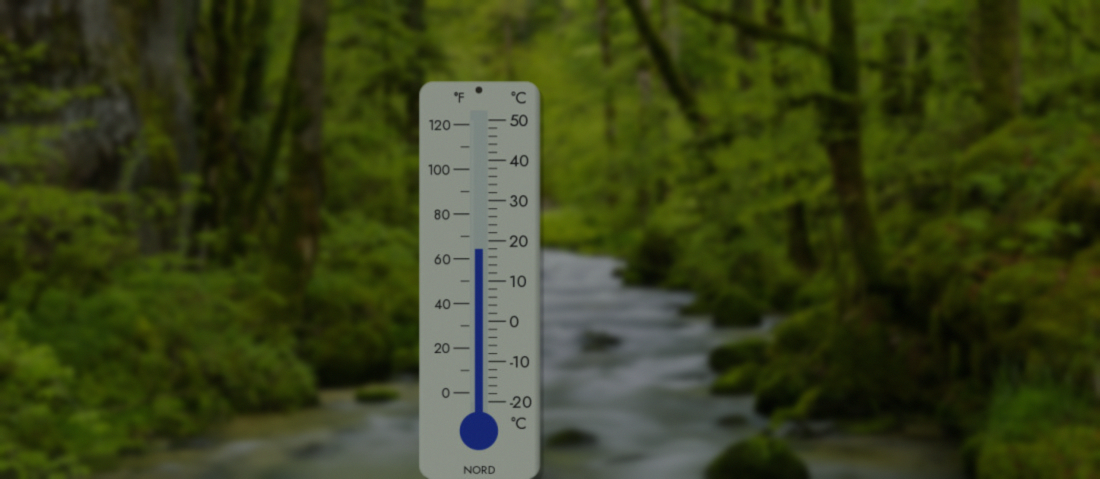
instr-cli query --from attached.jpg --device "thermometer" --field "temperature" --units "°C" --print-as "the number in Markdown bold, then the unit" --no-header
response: **18** °C
